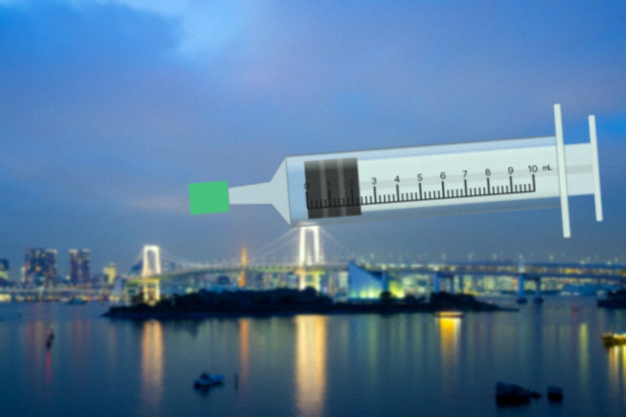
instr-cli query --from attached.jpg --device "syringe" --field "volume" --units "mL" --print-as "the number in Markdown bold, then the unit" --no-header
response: **0** mL
